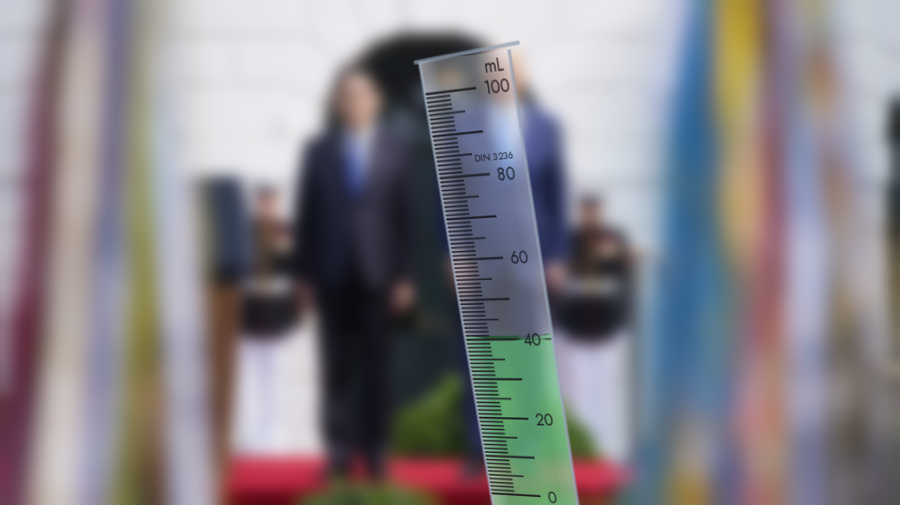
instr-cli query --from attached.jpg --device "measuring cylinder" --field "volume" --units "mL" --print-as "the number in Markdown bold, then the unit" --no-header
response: **40** mL
